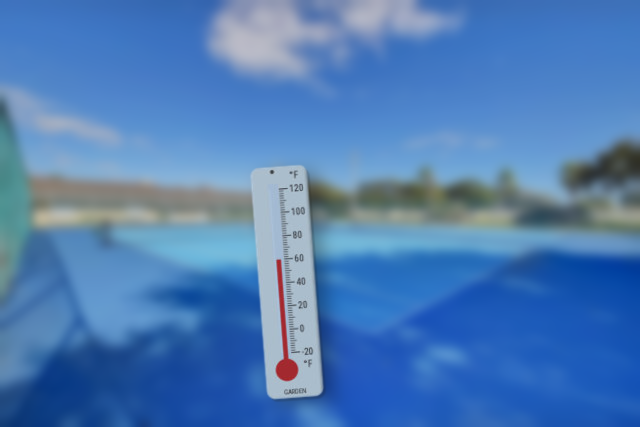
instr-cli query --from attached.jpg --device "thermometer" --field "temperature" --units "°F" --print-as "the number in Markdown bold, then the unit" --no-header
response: **60** °F
